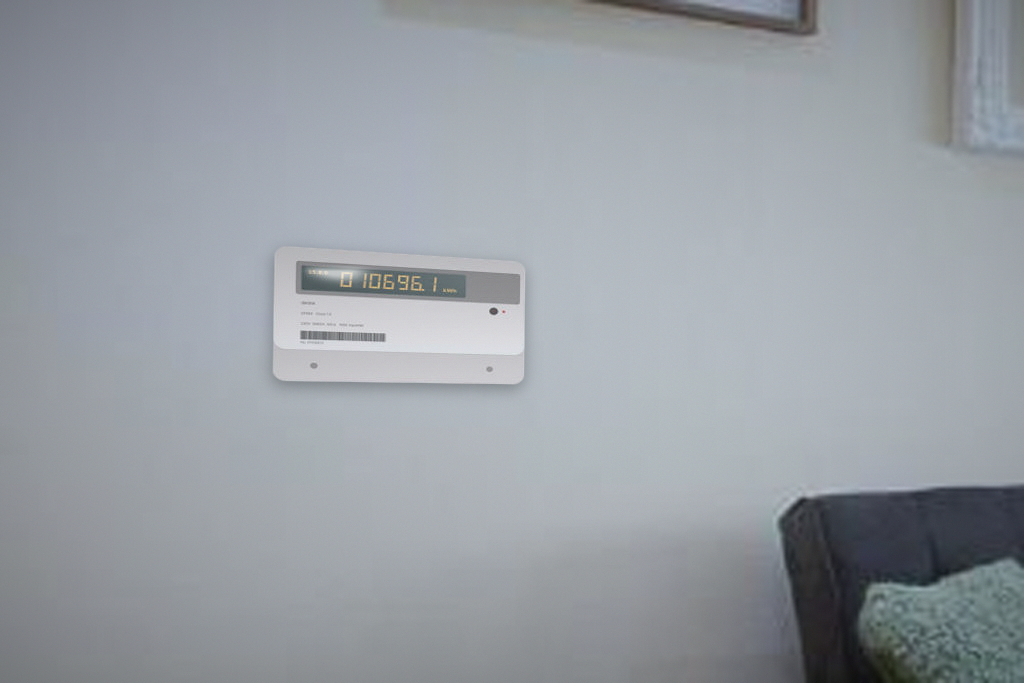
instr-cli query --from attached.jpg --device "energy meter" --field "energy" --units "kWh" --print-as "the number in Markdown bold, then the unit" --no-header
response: **10696.1** kWh
